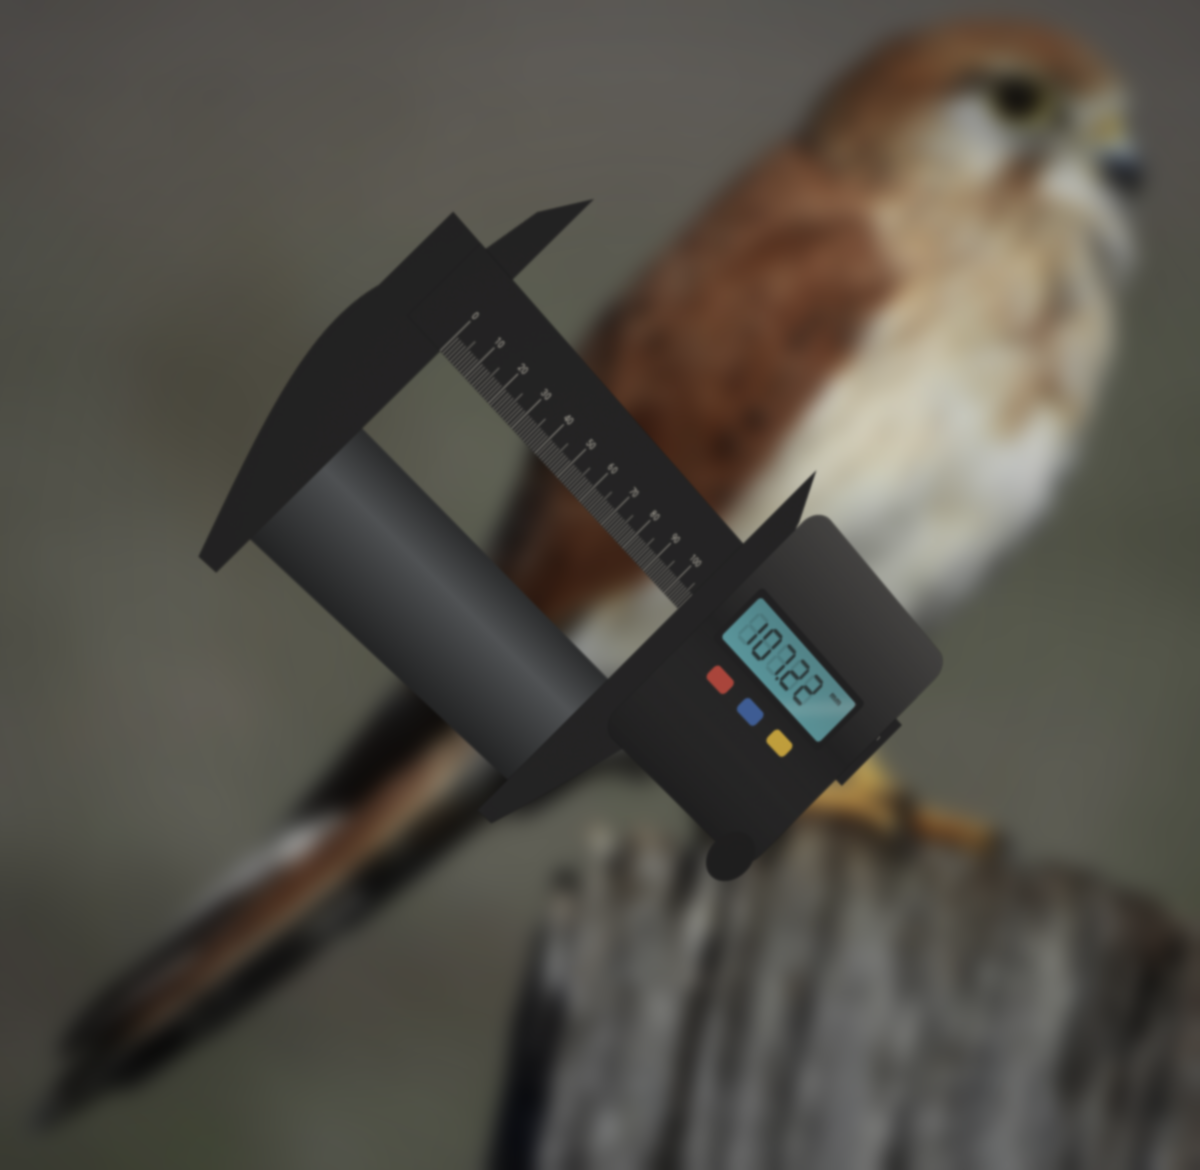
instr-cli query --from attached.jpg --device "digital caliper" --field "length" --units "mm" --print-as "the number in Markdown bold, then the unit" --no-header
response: **107.22** mm
